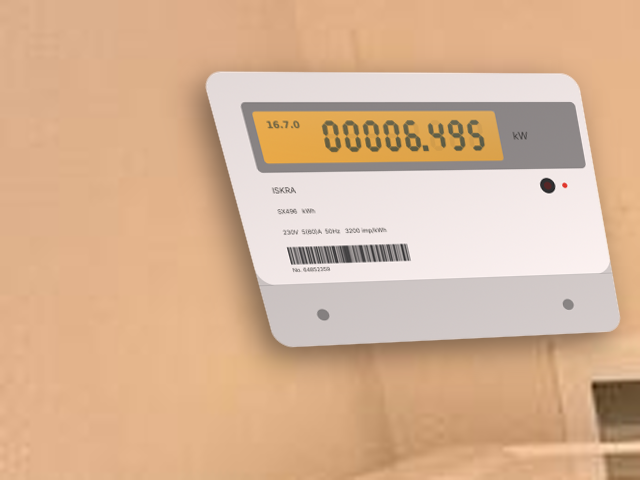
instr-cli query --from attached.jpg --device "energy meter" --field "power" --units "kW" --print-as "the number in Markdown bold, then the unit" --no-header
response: **6.495** kW
